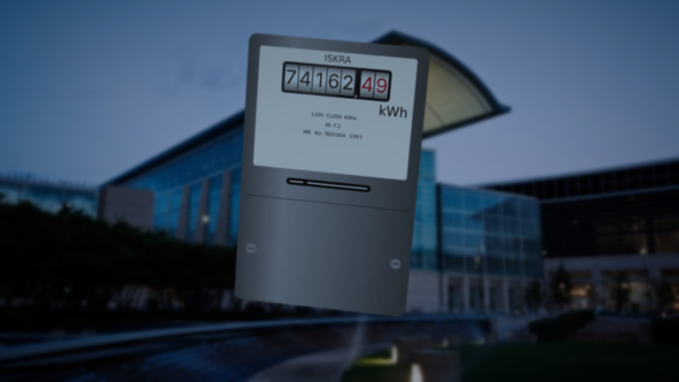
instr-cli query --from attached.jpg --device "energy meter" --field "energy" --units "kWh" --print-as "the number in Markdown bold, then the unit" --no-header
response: **74162.49** kWh
